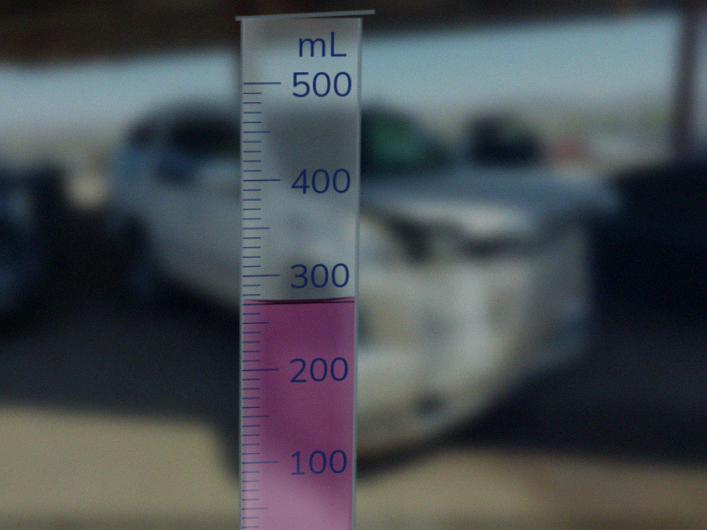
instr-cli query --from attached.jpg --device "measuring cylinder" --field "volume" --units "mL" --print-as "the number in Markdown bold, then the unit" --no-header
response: **270** mL
